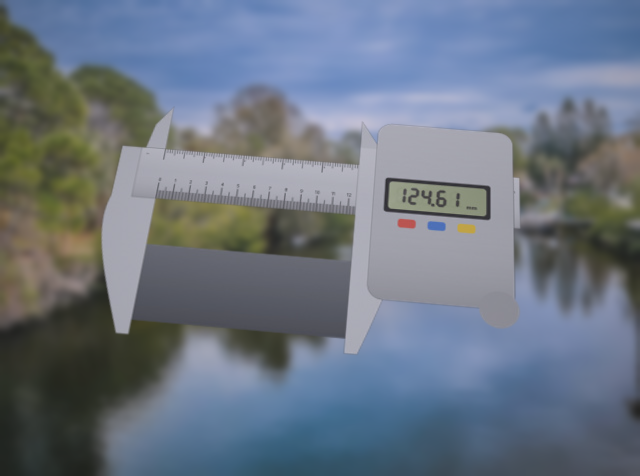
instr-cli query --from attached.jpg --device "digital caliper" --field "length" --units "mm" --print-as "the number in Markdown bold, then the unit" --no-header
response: **124.61** mm
